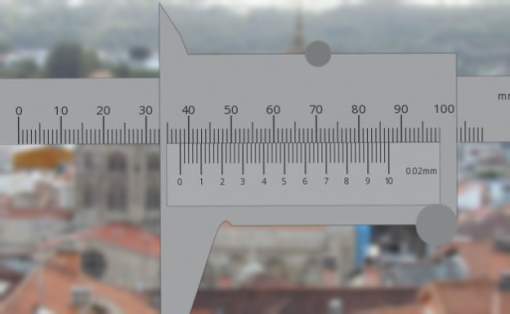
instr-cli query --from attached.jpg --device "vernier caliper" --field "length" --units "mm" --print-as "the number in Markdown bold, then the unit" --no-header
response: **38.0** mm
